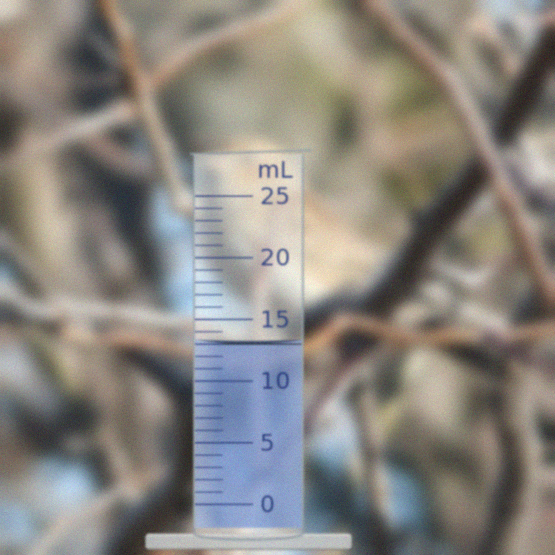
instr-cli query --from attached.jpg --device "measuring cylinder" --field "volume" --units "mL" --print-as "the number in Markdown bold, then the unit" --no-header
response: **13** mL
